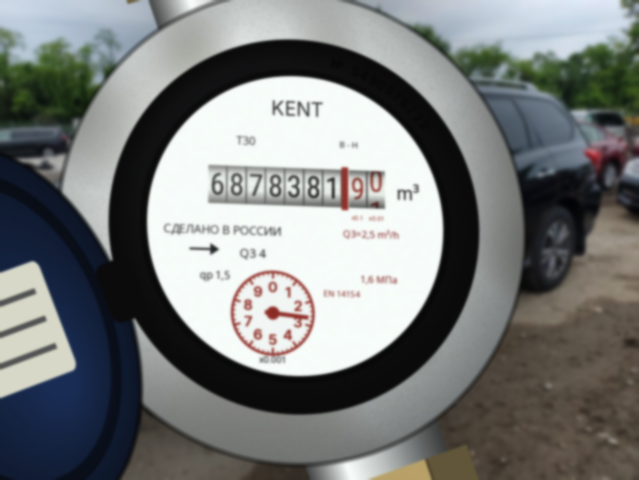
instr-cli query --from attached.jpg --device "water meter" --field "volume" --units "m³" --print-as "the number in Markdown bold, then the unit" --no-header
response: **6878381.902** m³
